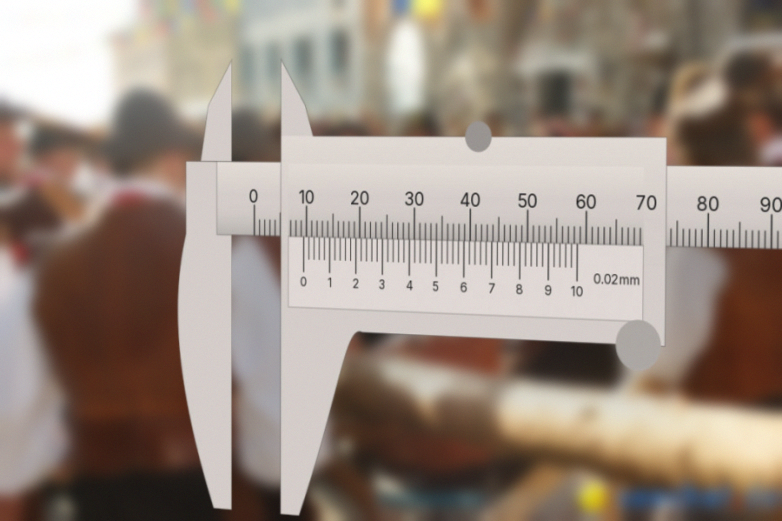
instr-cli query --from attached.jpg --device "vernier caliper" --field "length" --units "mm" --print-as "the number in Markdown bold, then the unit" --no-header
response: **9.5** mm
